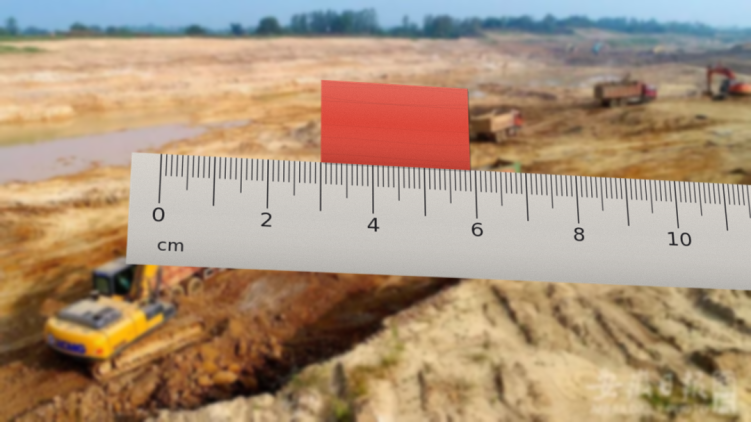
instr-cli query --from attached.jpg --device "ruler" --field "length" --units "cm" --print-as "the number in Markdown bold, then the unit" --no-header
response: **2.9** cm
